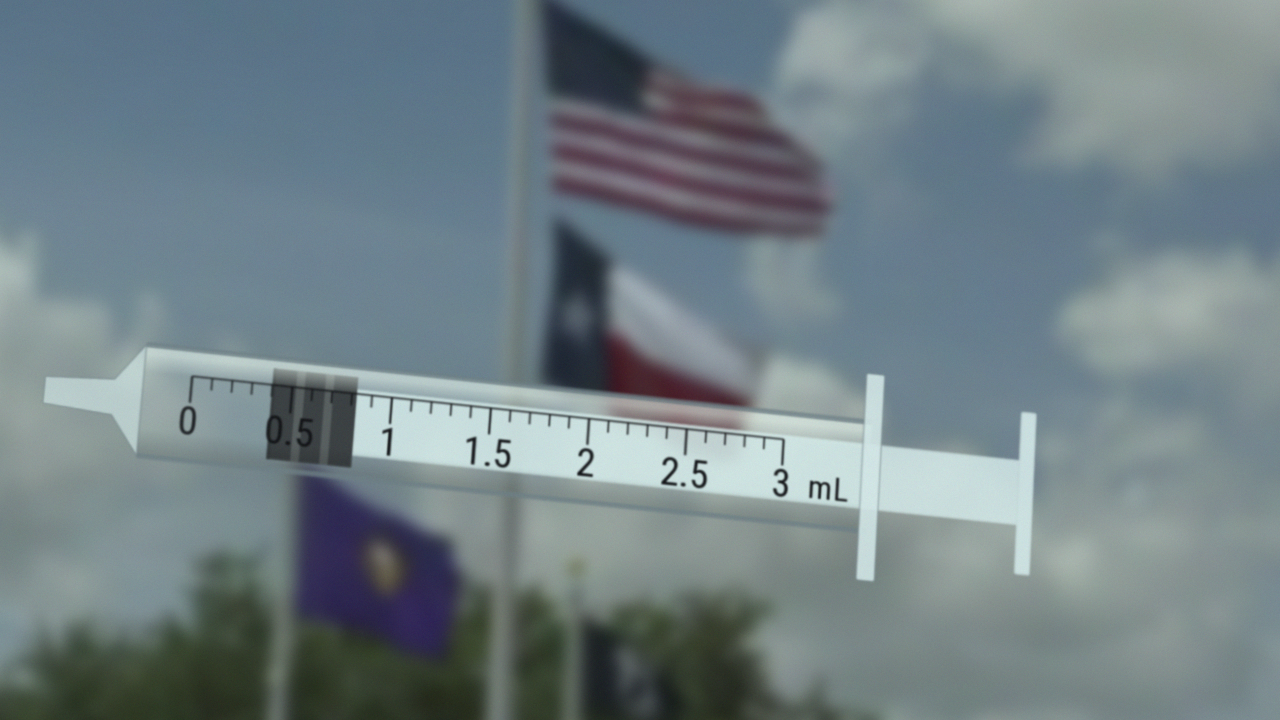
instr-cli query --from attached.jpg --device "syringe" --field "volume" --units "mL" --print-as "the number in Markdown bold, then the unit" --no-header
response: **0.4** mL
